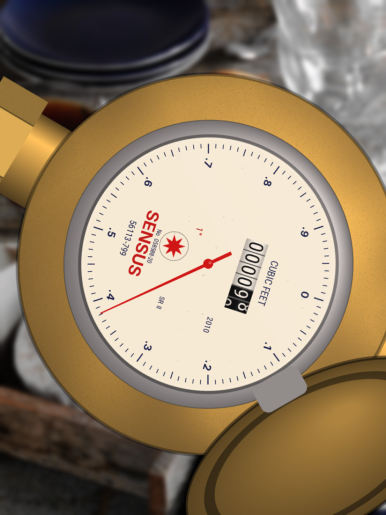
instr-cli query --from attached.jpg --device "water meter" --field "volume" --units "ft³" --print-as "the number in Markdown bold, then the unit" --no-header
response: **98.38** ft³
